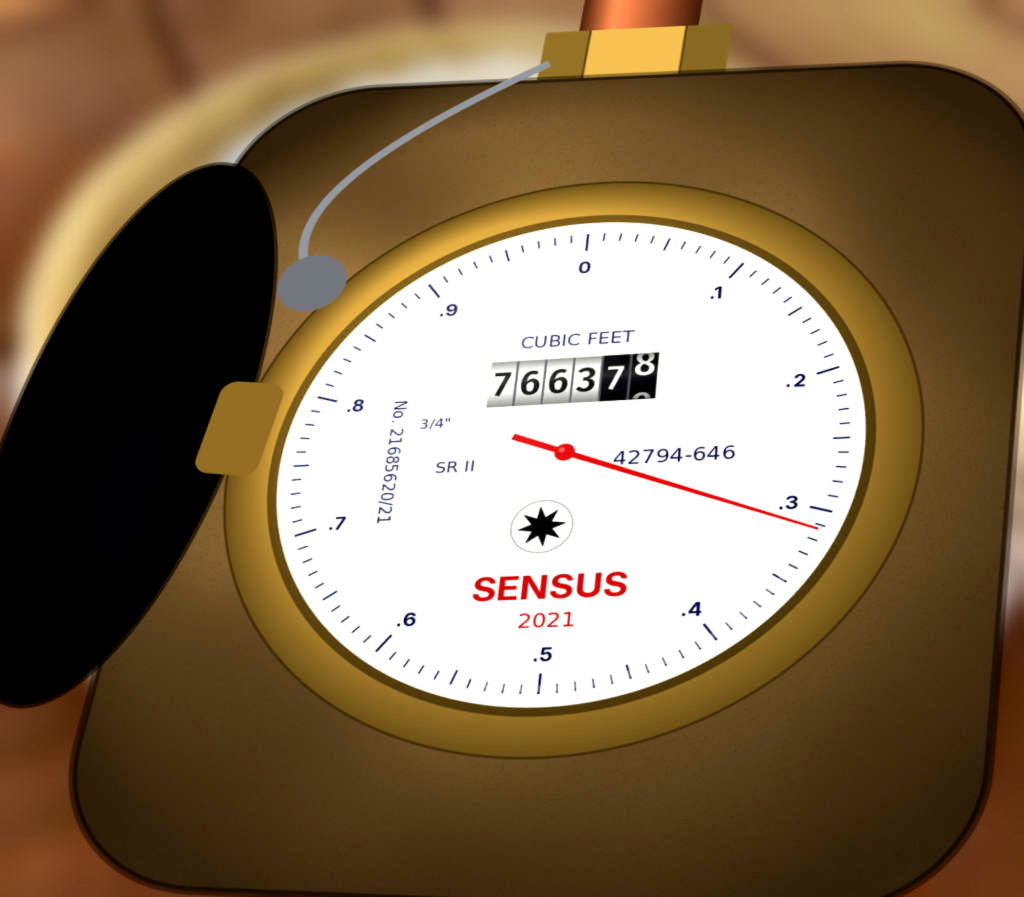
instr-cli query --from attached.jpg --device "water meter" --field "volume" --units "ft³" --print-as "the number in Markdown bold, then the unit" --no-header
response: **766378.31** ft³
